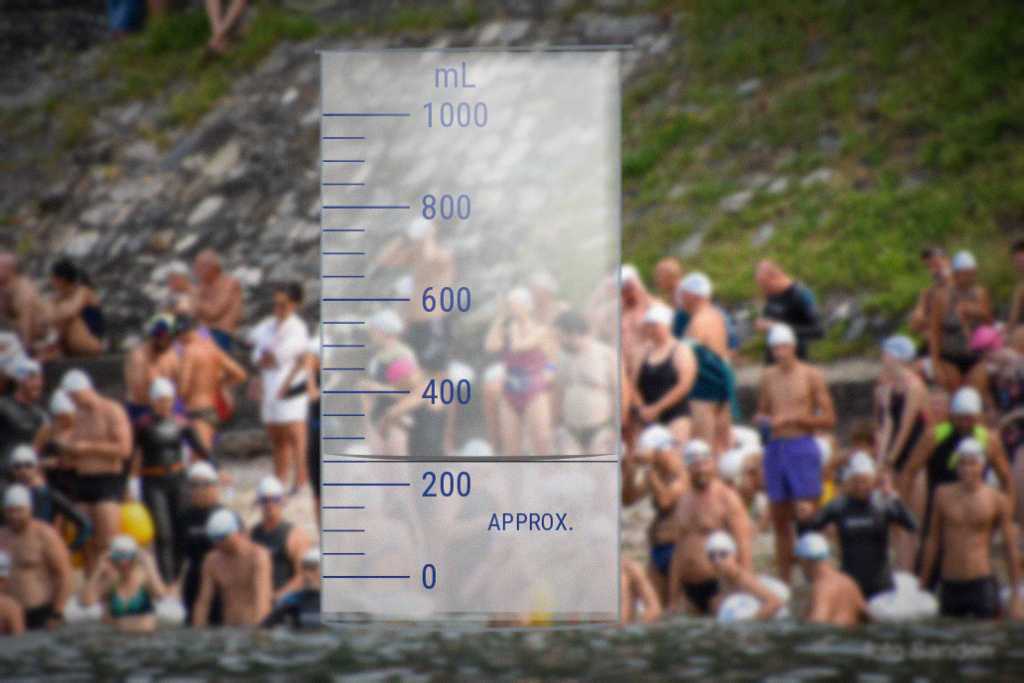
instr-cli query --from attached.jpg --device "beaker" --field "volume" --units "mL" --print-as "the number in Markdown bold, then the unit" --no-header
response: **250** mL
